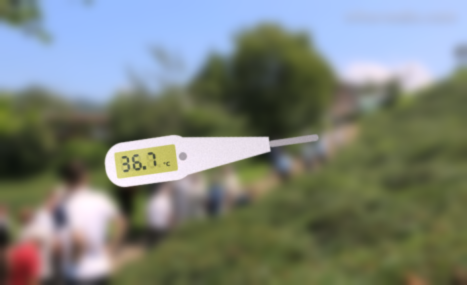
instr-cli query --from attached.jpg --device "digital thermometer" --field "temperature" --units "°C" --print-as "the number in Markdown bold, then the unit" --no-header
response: **36.7** °C
